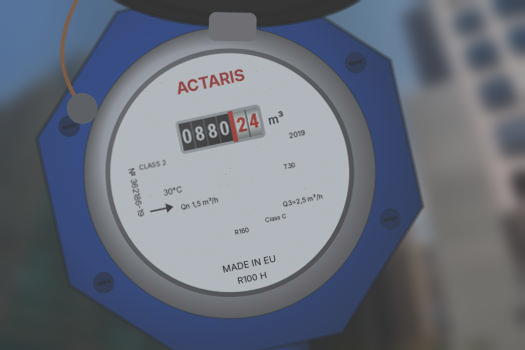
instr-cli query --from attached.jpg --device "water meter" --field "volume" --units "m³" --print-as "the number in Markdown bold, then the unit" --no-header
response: **880.24** m³
